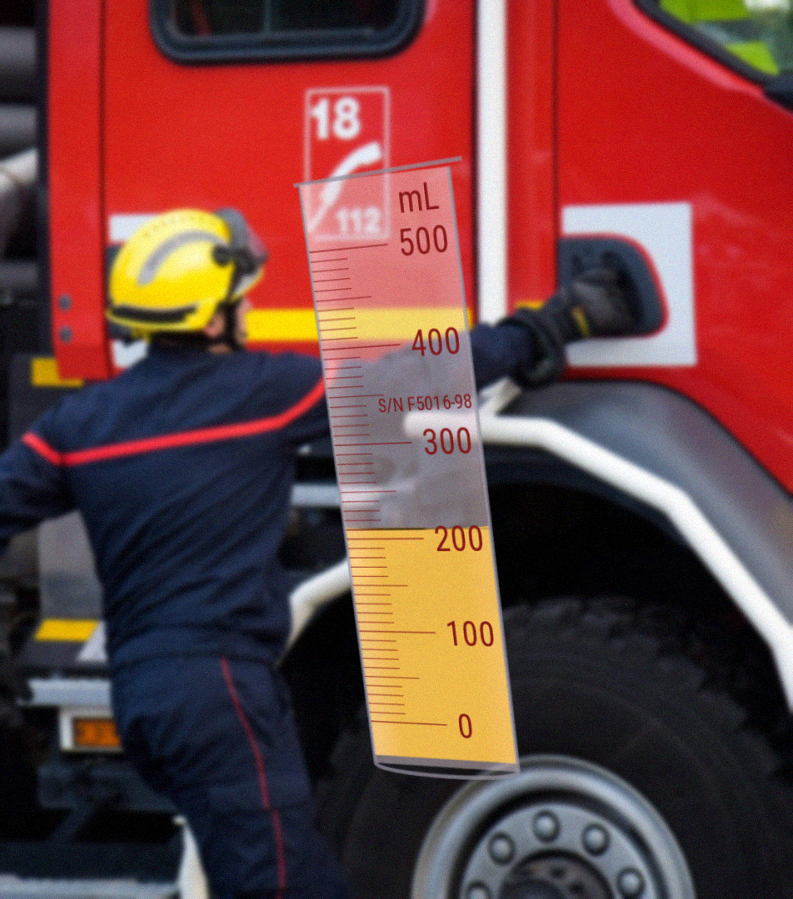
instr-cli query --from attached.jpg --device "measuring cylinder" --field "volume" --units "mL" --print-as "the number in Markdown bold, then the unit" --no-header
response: **210** mL
